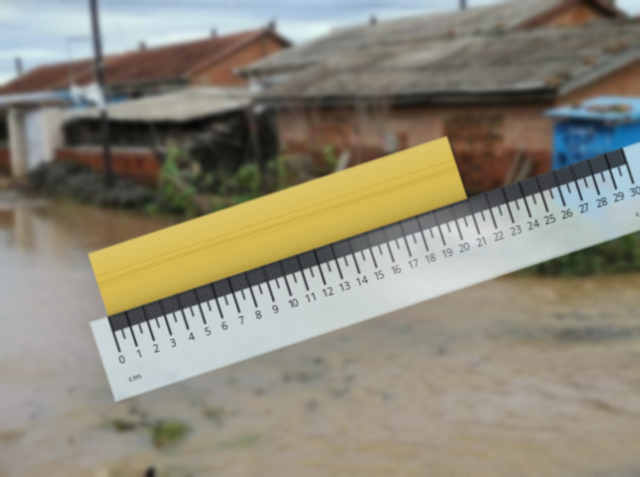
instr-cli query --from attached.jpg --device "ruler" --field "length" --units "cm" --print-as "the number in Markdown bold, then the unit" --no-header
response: **21** cm
